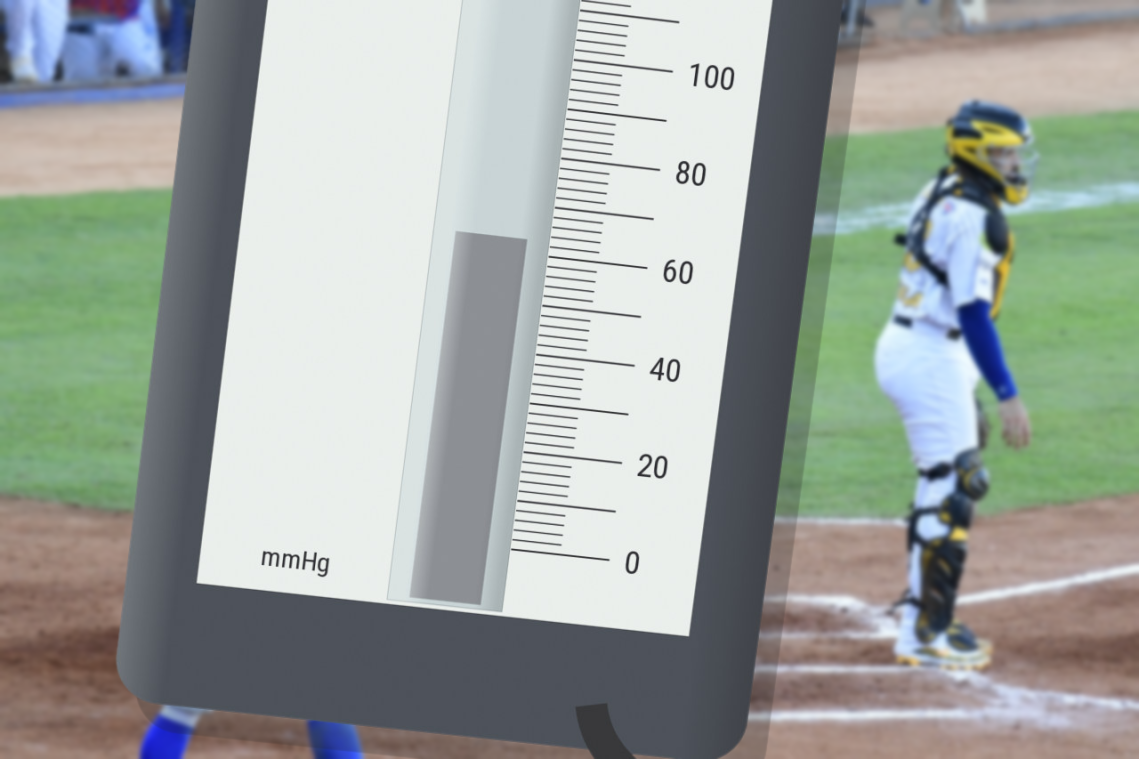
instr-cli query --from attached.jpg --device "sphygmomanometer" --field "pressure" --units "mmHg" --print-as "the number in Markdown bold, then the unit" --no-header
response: **63** mmHg
